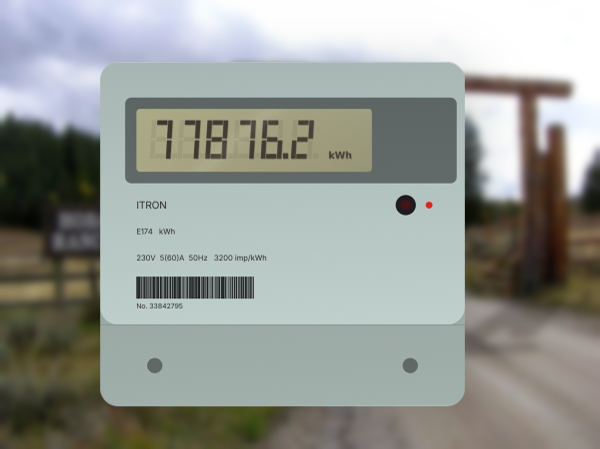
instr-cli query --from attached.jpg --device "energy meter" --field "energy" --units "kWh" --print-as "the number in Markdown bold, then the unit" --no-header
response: **77876.2** kWh
